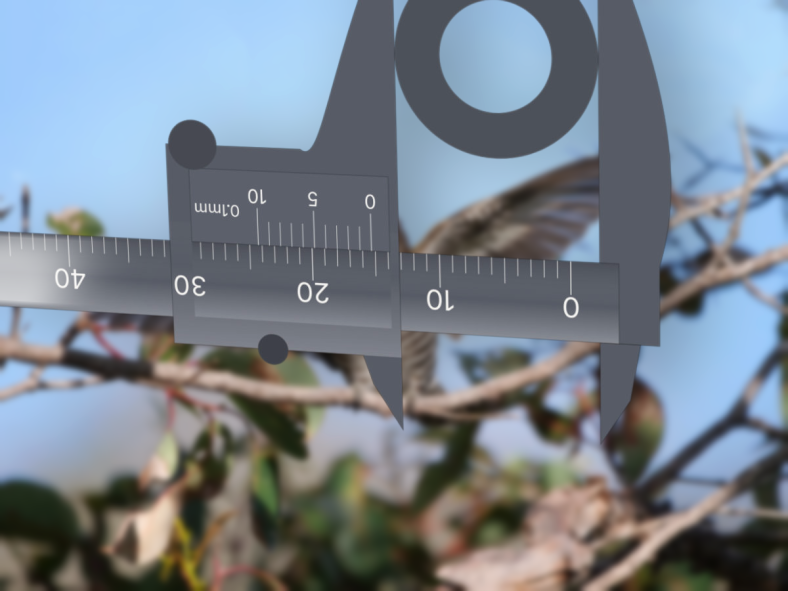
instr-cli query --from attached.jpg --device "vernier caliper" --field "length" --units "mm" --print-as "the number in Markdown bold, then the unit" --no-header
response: **15.3** mm
